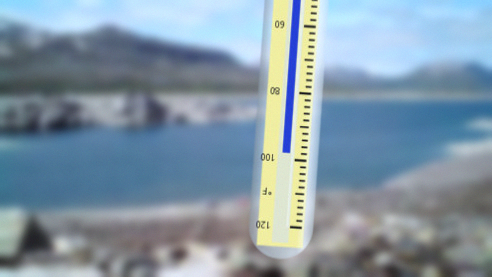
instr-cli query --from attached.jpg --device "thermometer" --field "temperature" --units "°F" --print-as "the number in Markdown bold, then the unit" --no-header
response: **98** °F
